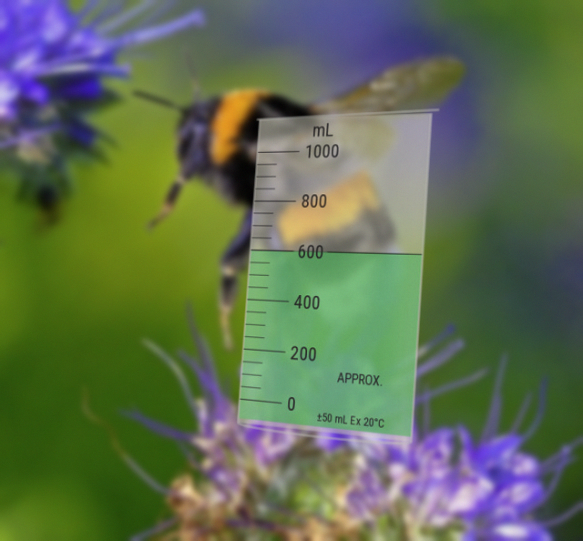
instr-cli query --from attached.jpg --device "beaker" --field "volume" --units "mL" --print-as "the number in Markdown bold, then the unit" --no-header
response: **600** mL
